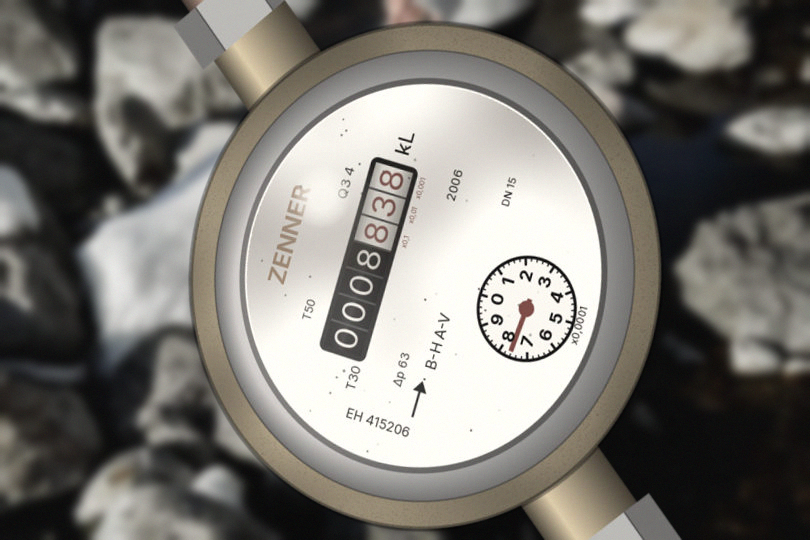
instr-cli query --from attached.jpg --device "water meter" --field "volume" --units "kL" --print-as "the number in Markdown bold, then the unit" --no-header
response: **8.8387** kL
